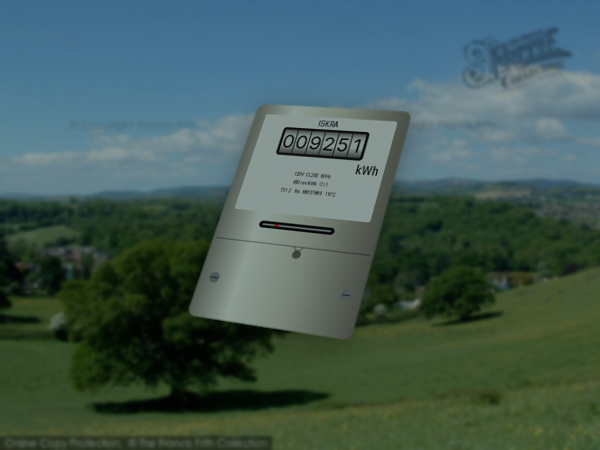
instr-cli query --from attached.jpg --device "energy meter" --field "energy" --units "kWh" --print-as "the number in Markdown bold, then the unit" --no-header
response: **9251** kWh
